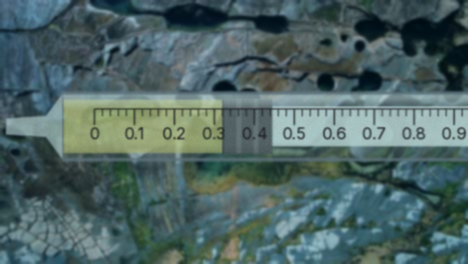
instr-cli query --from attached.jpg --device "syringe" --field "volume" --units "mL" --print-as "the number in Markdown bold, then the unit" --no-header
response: **0.32** mL
